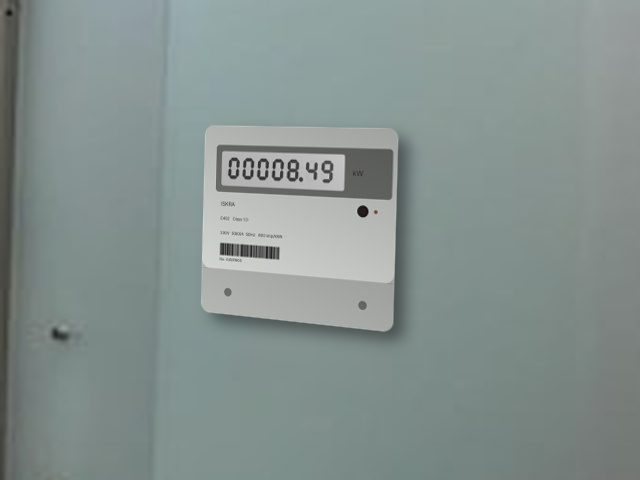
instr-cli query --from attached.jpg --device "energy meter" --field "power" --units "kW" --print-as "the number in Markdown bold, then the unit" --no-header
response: **8.49** kW
